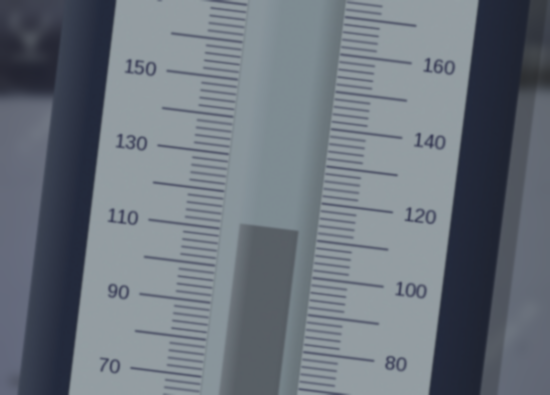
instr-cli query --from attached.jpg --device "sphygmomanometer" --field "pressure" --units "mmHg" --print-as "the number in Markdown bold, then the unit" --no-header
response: **112** mmHg
